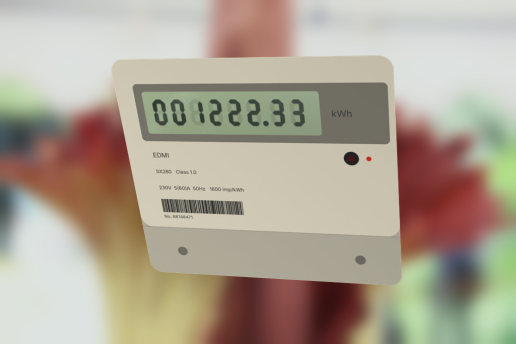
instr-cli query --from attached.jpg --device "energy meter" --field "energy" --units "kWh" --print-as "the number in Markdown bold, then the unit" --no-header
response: **1222.33** kWh
